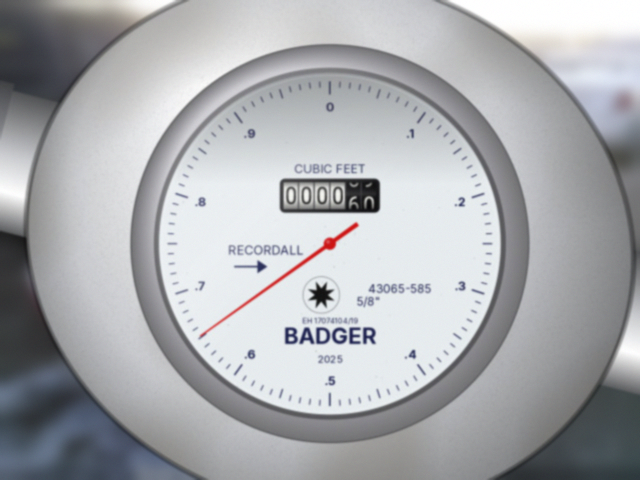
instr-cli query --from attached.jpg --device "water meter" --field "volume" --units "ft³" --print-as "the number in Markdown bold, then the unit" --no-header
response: **59.65** ft³
